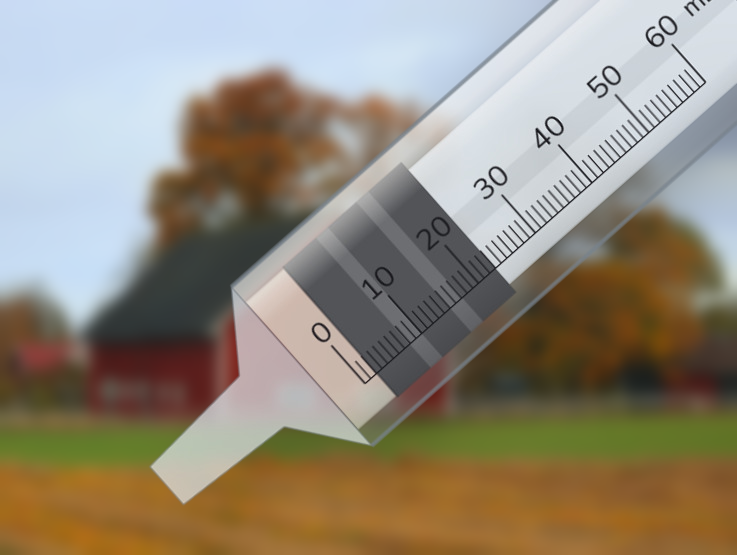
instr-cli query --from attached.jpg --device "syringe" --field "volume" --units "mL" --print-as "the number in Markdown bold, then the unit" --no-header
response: **2** mL
